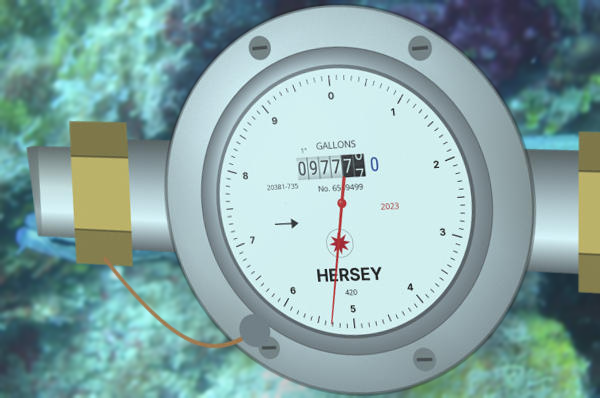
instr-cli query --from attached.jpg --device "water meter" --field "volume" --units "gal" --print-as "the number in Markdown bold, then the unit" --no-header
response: **977765.3** gal
